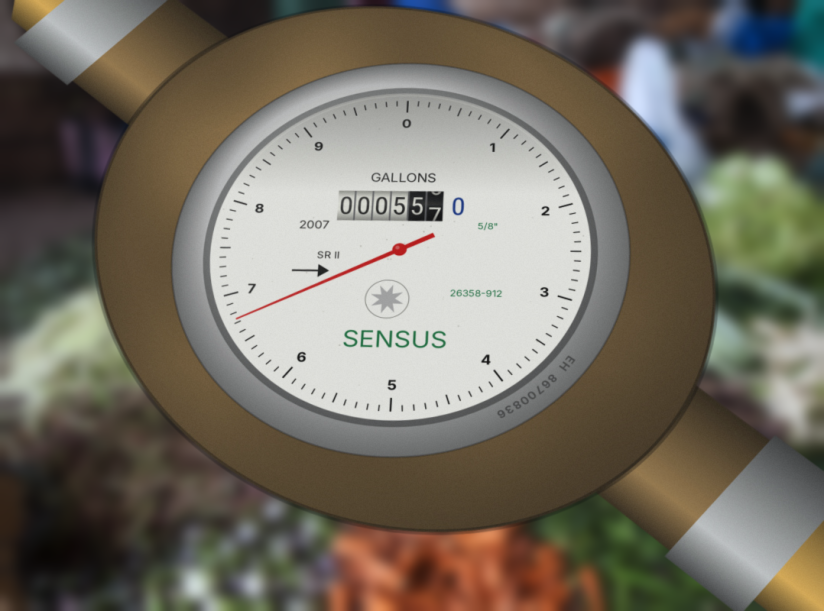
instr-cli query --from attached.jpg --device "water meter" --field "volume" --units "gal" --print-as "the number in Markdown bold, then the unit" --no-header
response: **5566.7** gal
